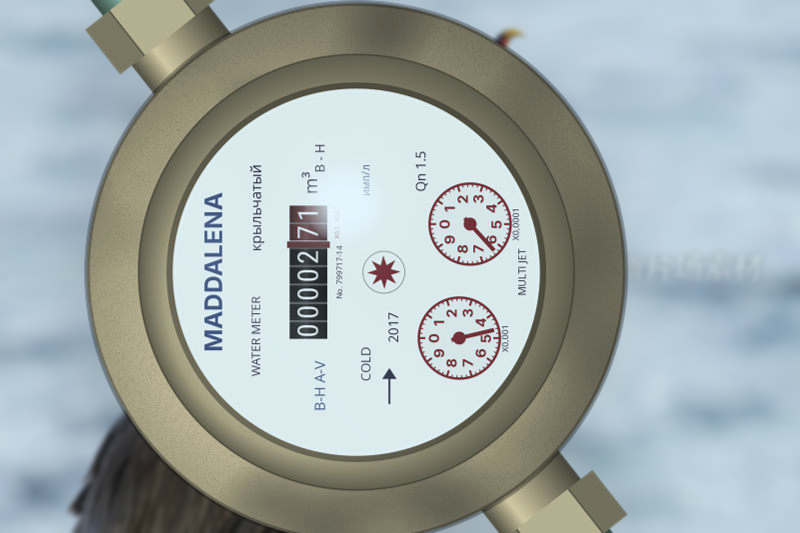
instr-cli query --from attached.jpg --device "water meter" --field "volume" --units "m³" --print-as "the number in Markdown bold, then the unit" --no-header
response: **2.7146** m³
